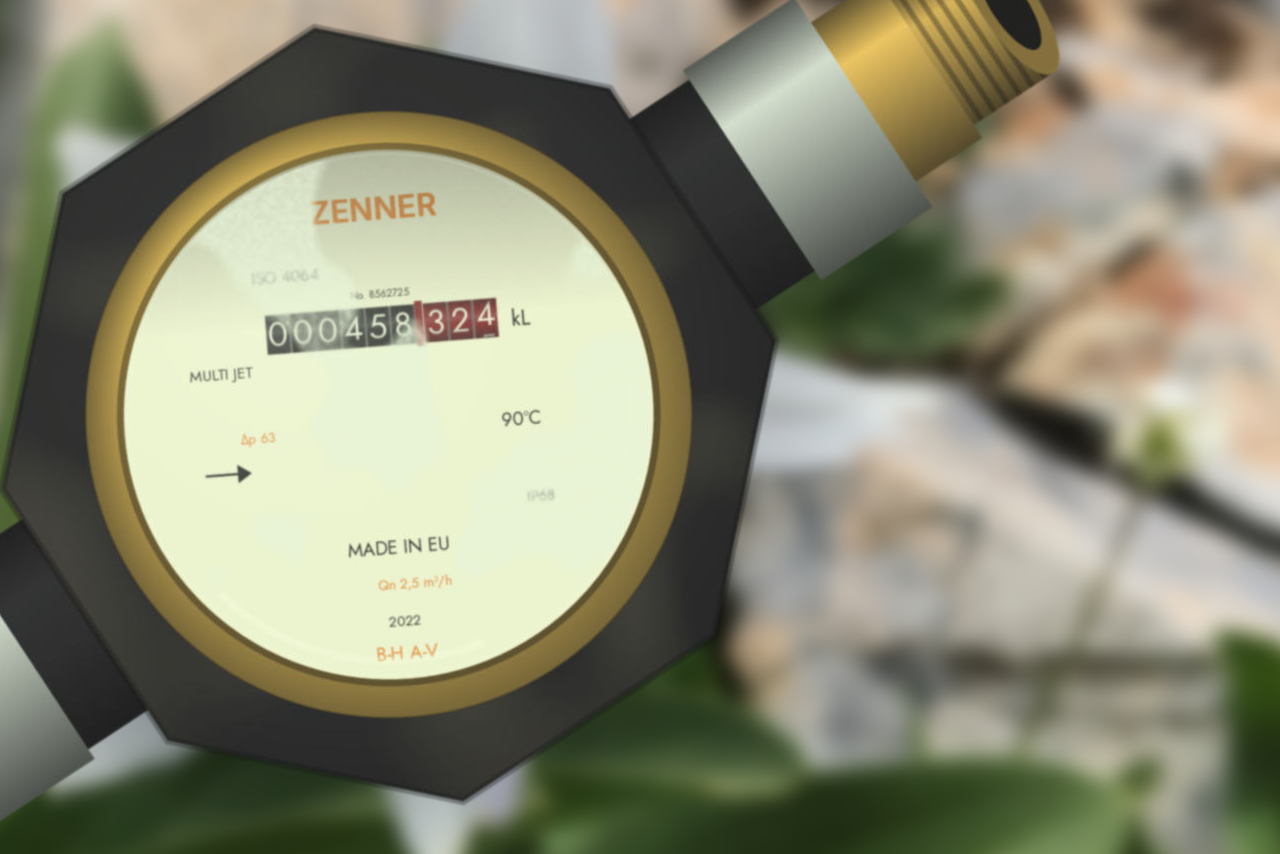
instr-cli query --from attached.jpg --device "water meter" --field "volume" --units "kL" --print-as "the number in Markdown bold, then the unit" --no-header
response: **458.324** kL
